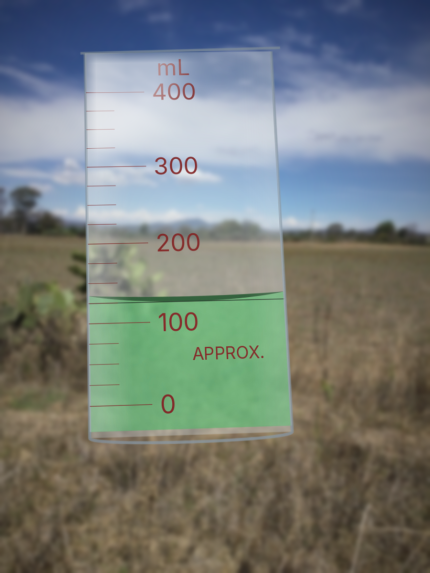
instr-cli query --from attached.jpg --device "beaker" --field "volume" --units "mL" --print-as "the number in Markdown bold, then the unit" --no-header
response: **125** mL
